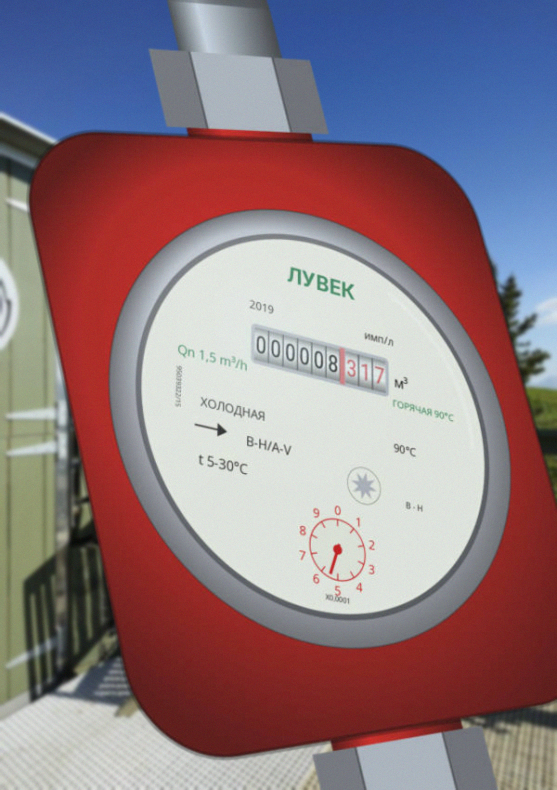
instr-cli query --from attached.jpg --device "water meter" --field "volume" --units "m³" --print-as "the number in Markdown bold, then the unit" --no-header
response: **8.3175** m³
